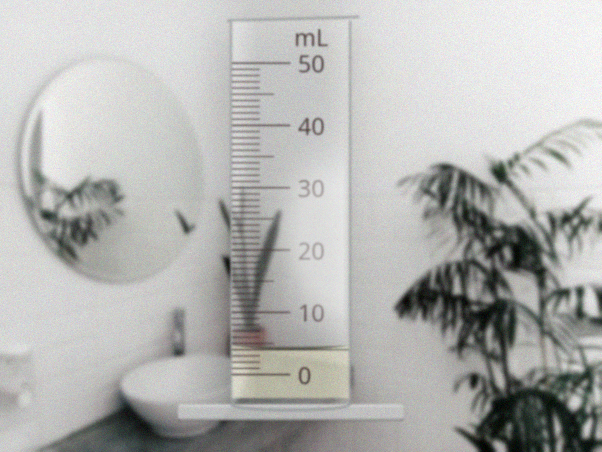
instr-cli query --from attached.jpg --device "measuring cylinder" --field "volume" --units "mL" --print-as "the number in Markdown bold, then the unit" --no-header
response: **4** mL
